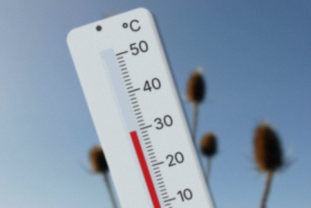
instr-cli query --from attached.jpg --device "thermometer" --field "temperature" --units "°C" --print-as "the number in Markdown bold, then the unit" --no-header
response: **30** °C
